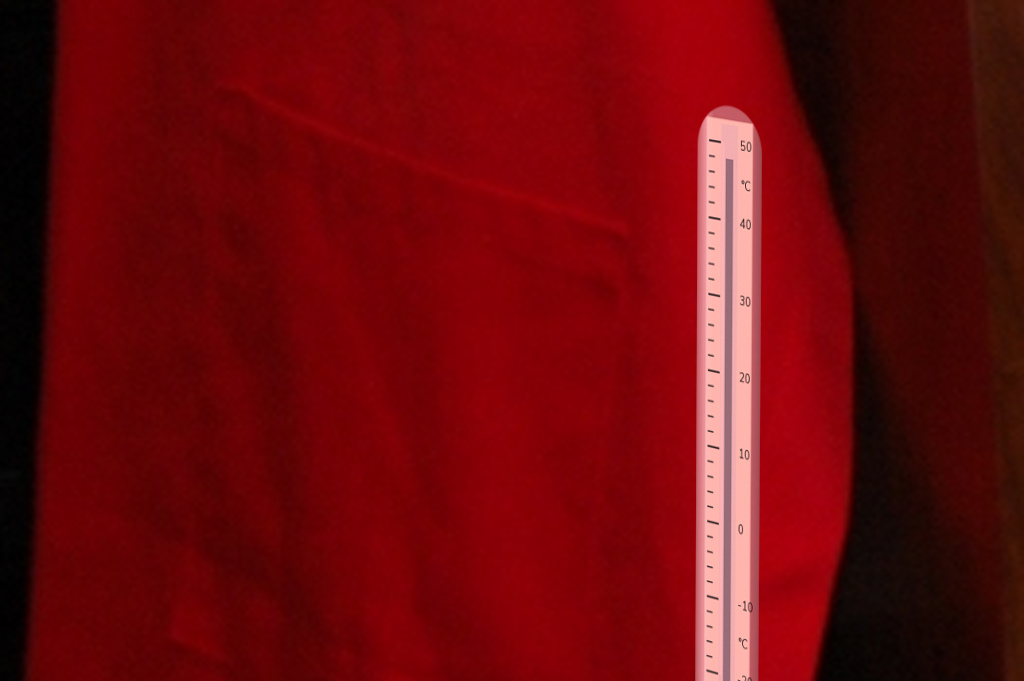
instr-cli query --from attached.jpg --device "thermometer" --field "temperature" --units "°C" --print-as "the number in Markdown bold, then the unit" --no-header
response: **48** °C
